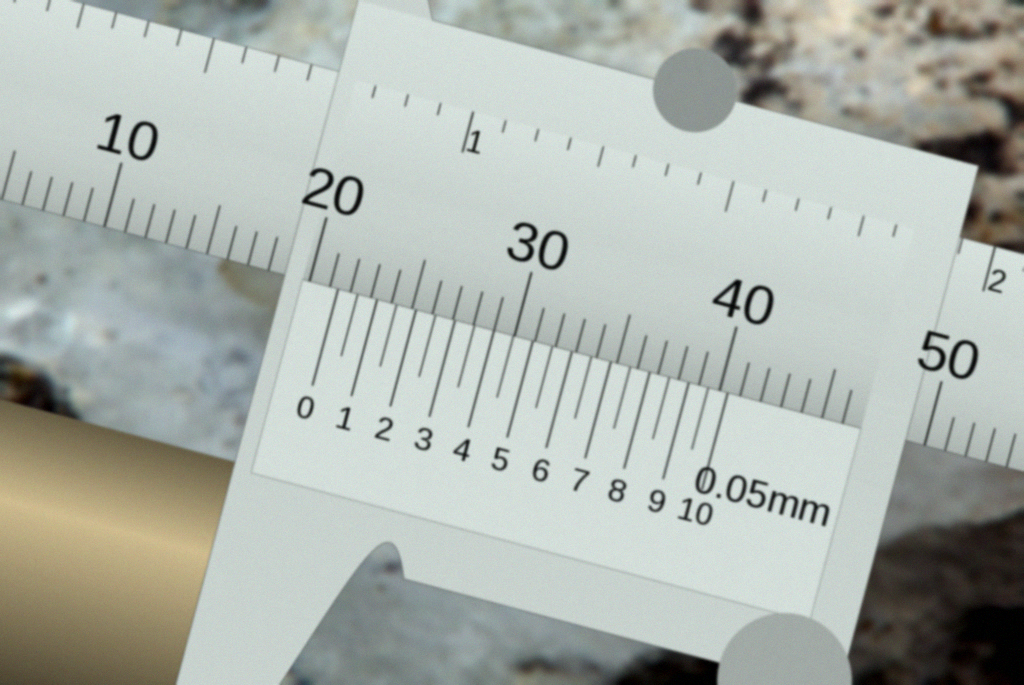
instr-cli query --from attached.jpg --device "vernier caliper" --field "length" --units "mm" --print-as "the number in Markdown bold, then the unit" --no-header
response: **21.4** mm
